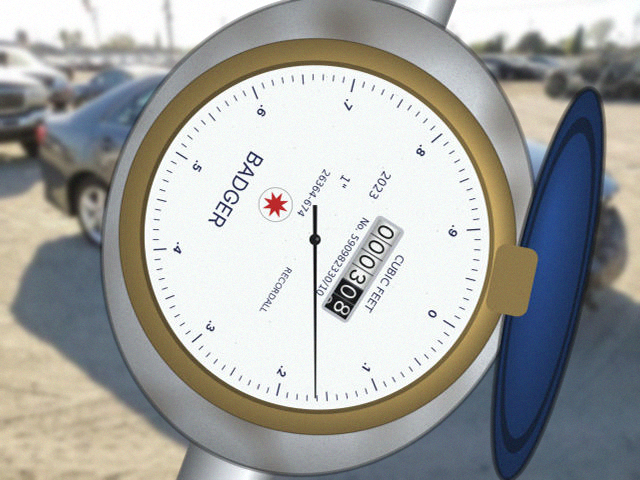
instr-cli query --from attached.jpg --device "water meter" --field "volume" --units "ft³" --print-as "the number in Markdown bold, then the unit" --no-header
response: **308.16** ft³
